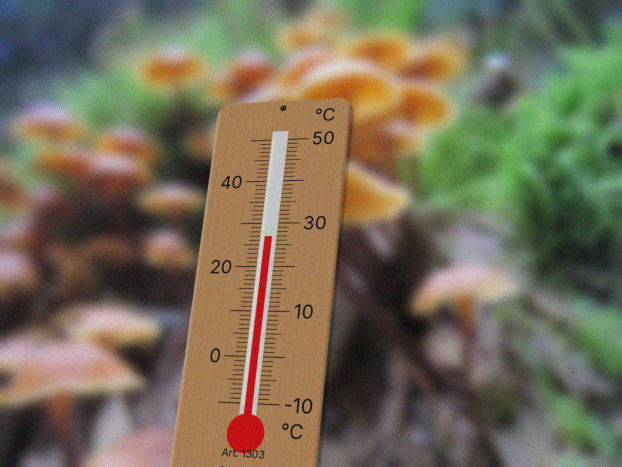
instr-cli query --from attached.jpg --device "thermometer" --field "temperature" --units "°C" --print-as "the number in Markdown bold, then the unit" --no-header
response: **27** °C
